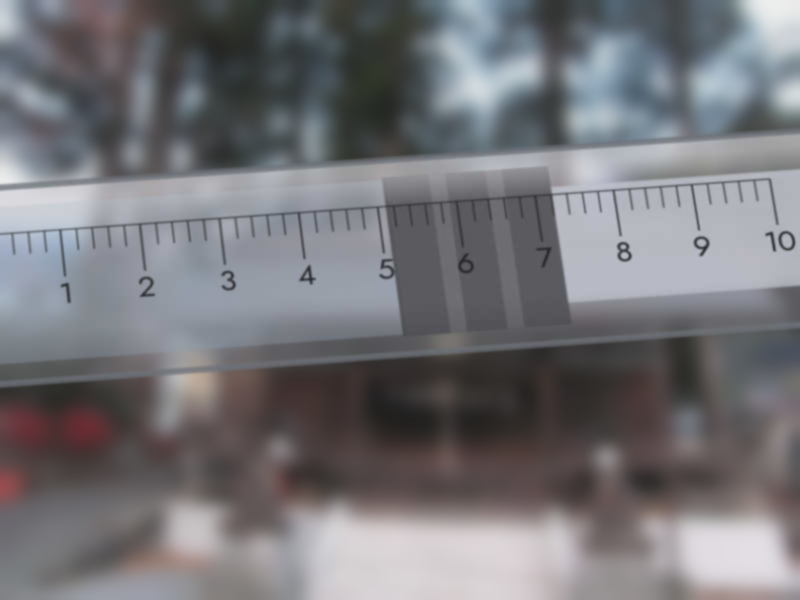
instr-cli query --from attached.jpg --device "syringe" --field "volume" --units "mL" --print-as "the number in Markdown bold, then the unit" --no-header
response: **5.1** mL
